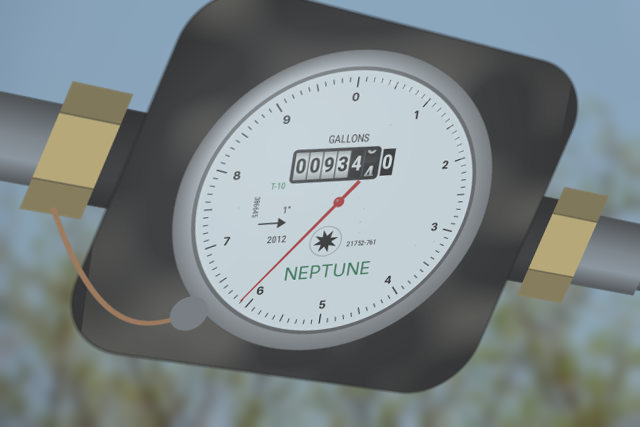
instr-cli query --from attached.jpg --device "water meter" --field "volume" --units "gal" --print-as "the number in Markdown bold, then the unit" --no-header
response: **93436.1** gal
